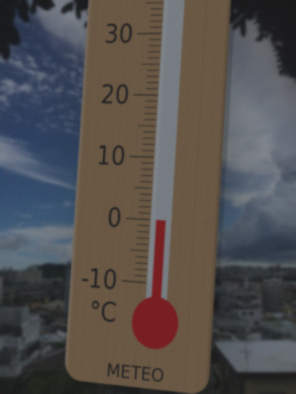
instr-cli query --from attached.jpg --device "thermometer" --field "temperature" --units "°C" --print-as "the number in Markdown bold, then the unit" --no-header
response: **0** °C
